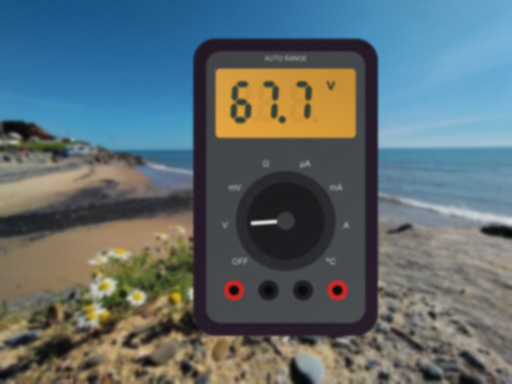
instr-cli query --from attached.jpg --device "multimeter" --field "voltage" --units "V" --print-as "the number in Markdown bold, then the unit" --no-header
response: **67.7** V
